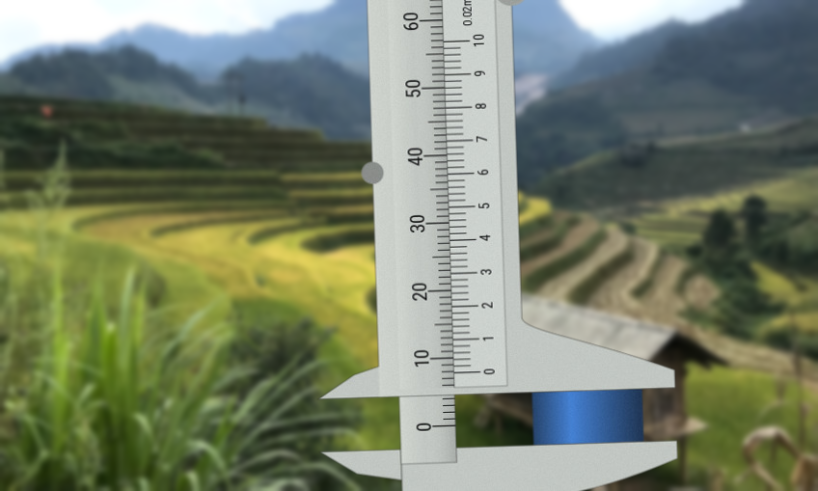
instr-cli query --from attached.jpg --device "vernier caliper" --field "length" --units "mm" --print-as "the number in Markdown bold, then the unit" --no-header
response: **7.8** mm
